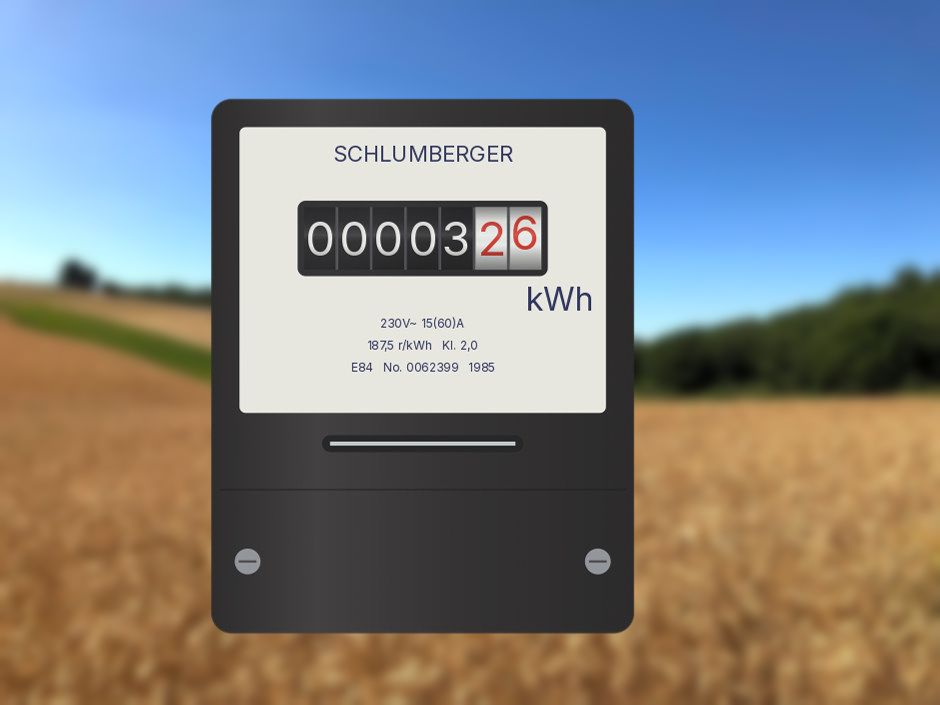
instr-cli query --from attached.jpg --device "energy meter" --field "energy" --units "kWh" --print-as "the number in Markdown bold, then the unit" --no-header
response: **3.26** kWh
